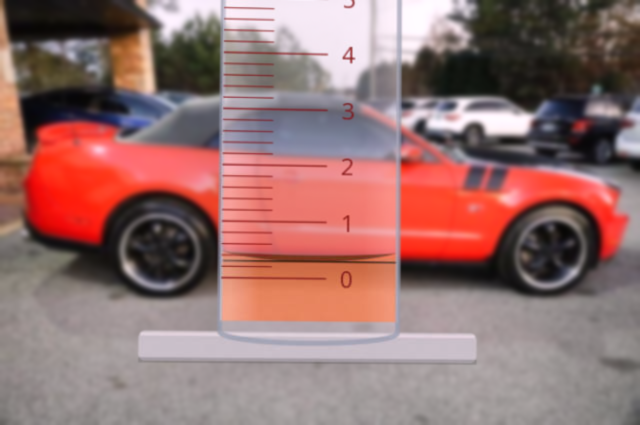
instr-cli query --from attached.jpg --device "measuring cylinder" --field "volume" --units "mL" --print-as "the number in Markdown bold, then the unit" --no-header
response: **0.3** mL
